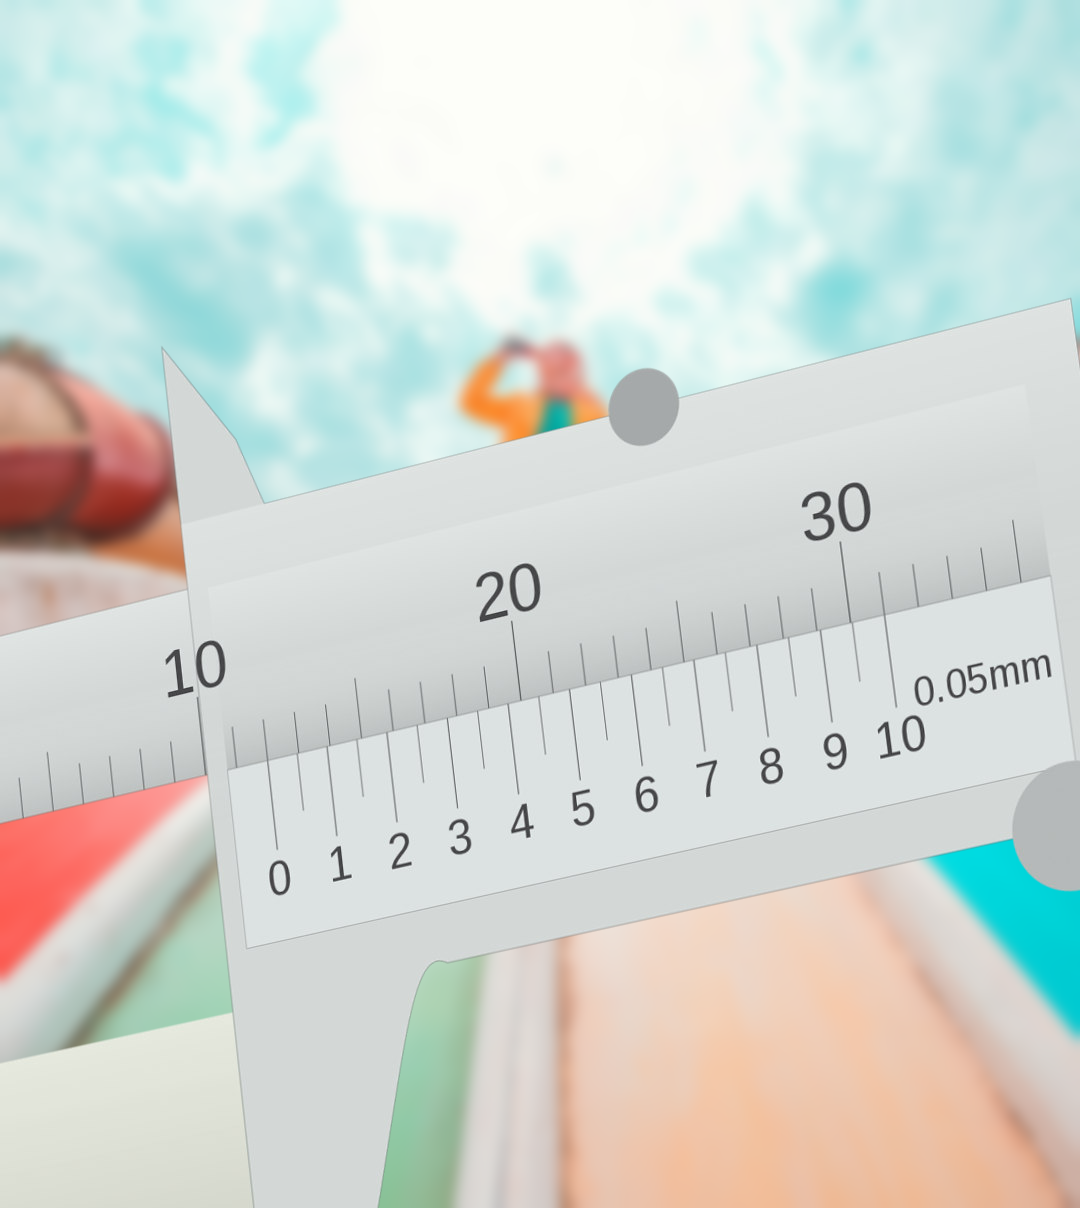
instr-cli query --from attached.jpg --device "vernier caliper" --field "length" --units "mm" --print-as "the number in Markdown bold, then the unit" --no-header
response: **12.00** mm
